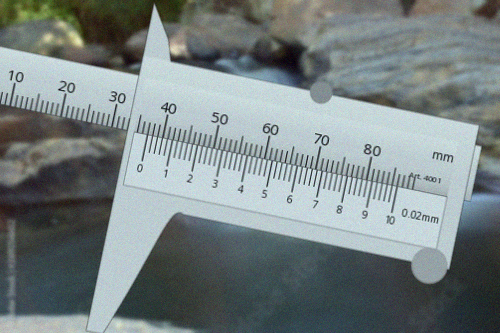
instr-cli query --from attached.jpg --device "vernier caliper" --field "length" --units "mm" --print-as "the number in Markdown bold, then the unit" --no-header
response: **37.0** mm
